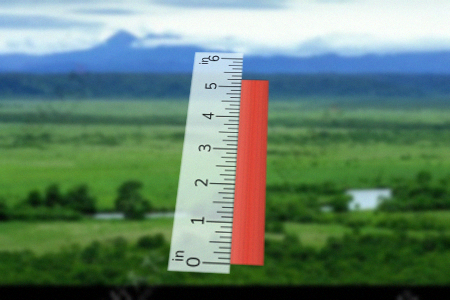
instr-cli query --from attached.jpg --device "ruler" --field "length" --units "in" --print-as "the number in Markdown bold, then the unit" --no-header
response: **5.25** in
